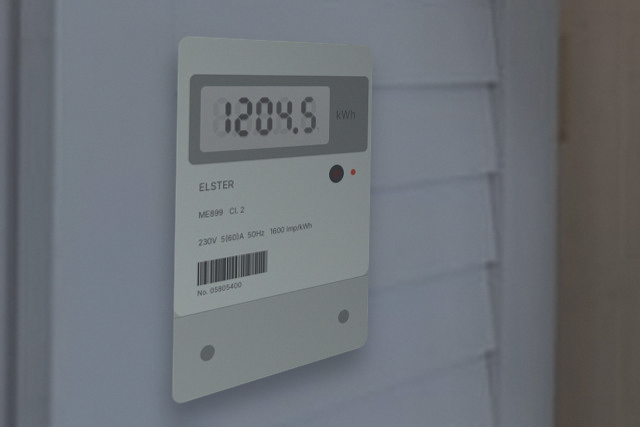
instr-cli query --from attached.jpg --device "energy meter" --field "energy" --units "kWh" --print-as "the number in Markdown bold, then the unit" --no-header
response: **1204.5** kWh
